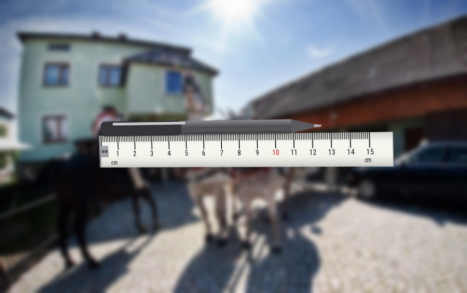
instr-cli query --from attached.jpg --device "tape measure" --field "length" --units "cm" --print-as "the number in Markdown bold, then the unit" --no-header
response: **12.5** cm
